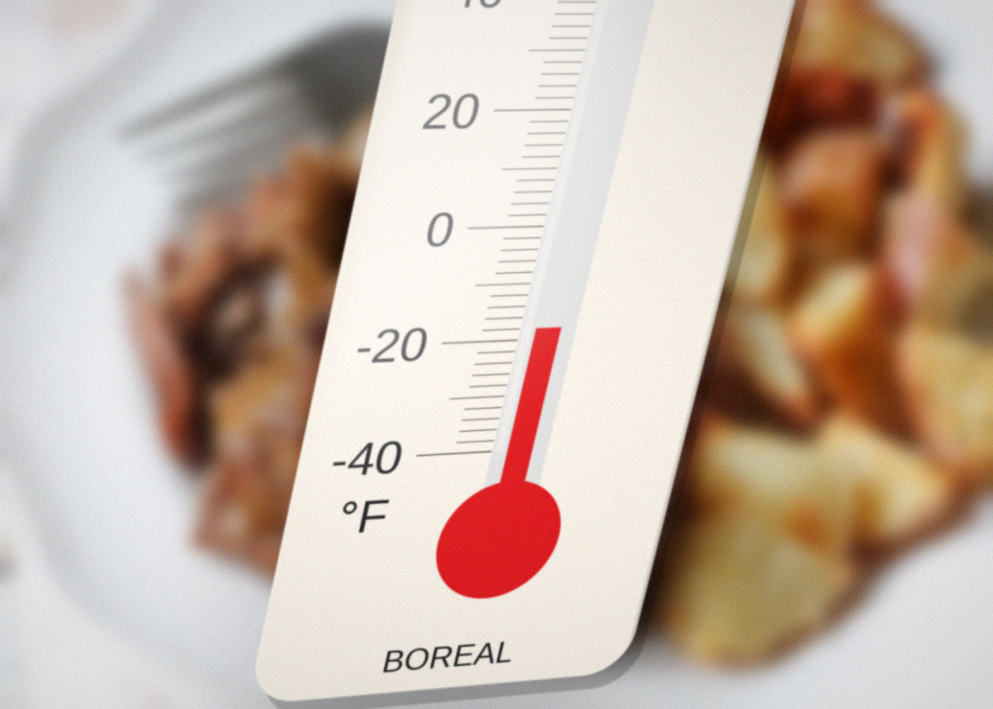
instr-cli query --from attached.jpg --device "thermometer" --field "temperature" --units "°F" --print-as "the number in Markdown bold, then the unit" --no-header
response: **-18** °F
